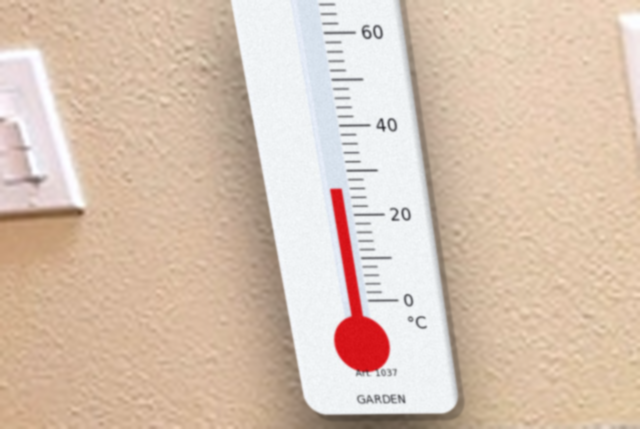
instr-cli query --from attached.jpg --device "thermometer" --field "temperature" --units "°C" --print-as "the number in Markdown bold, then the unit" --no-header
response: **26** °C
